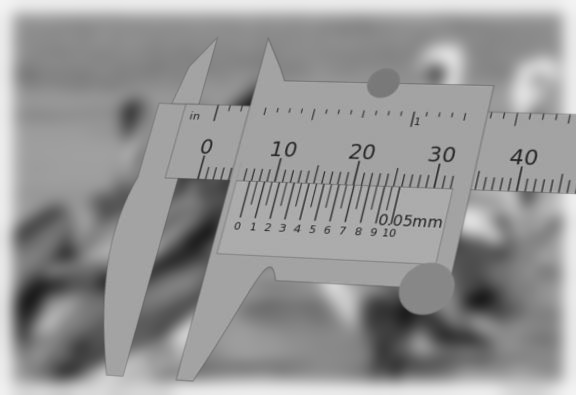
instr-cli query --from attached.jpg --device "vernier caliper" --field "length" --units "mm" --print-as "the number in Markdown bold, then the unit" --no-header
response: **6.8** mm
